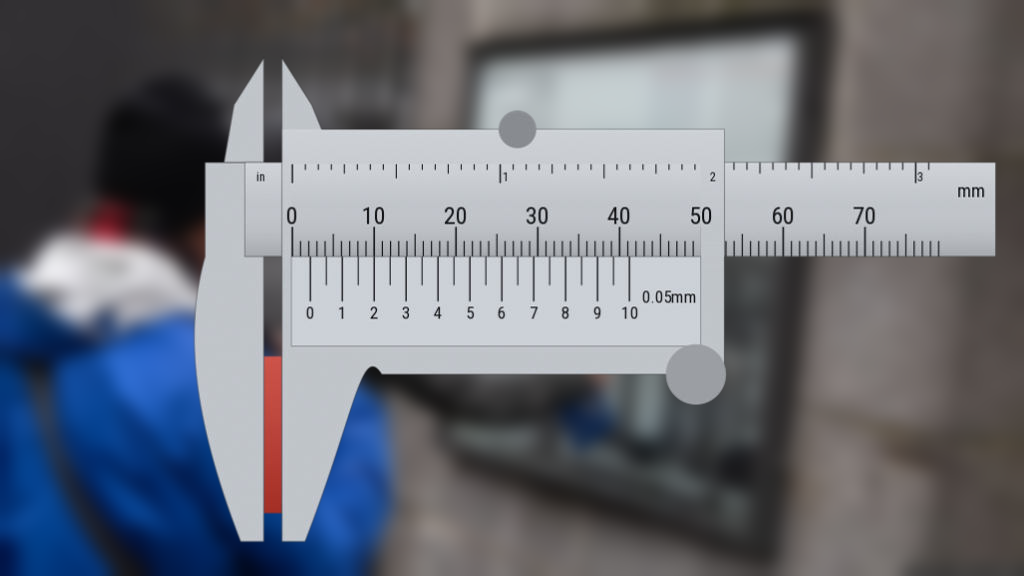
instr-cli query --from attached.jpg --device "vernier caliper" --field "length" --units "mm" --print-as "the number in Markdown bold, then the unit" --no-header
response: **2.2** mm
